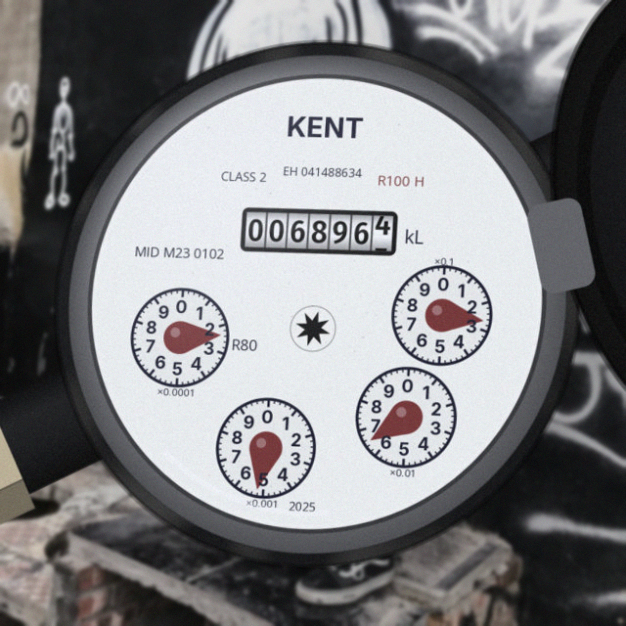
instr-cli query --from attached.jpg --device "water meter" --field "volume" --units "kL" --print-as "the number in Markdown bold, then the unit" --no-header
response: **68964.2652** kL
